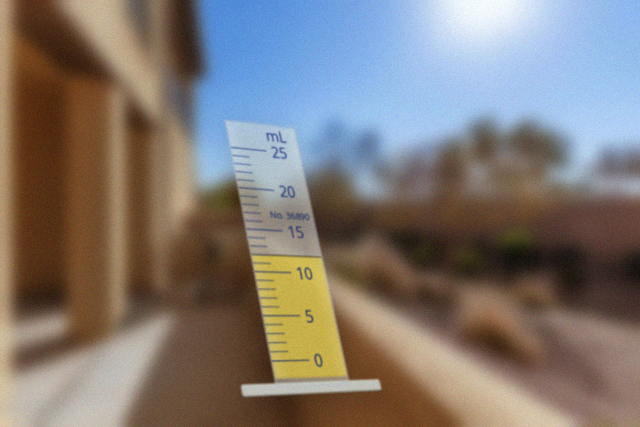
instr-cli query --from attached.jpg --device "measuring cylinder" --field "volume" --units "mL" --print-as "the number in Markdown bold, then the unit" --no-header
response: **12** mL
